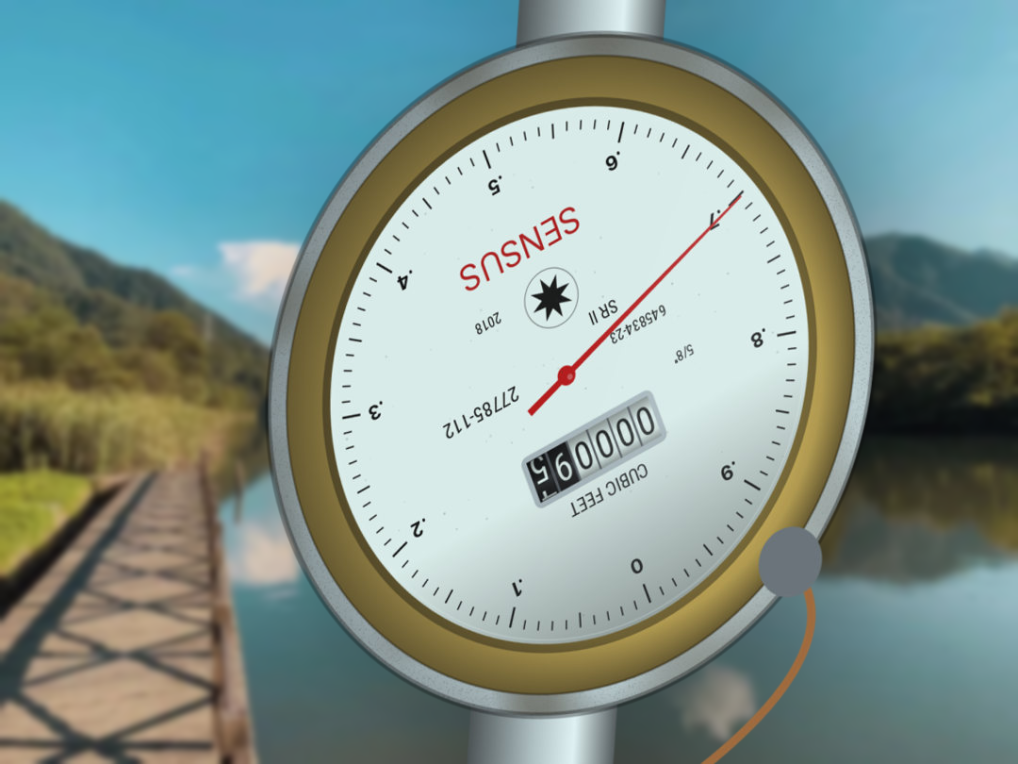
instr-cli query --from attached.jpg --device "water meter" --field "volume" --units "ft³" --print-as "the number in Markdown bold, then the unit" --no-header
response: **94.70** ft³
